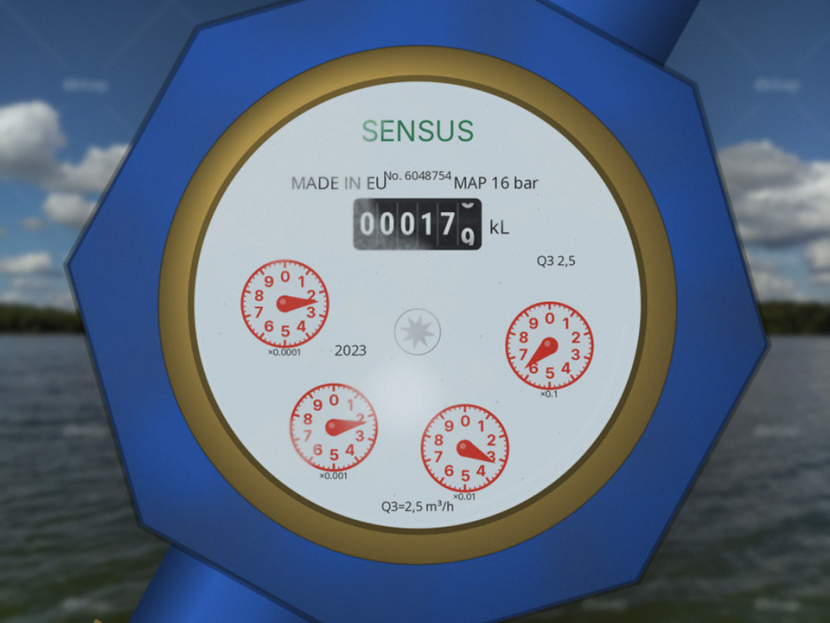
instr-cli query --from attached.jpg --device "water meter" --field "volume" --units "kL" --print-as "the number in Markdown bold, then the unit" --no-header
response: **178.6322** kL
